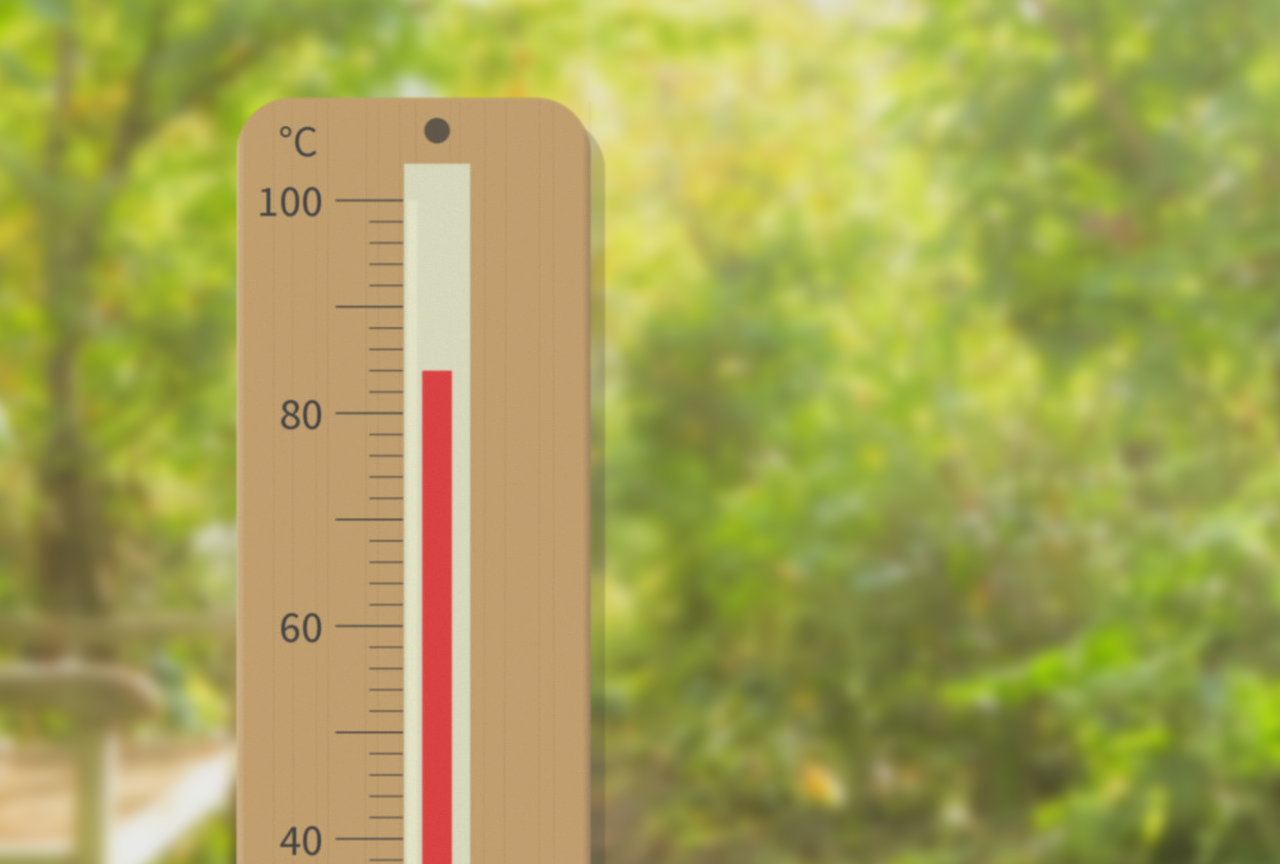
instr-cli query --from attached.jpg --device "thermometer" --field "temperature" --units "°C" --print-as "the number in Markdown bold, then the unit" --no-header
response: **84** °C
